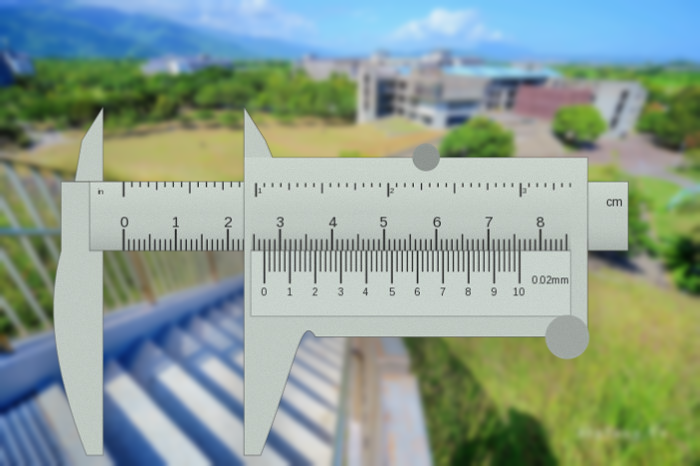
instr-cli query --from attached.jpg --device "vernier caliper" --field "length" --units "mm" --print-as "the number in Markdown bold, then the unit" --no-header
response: **27.0** mm
